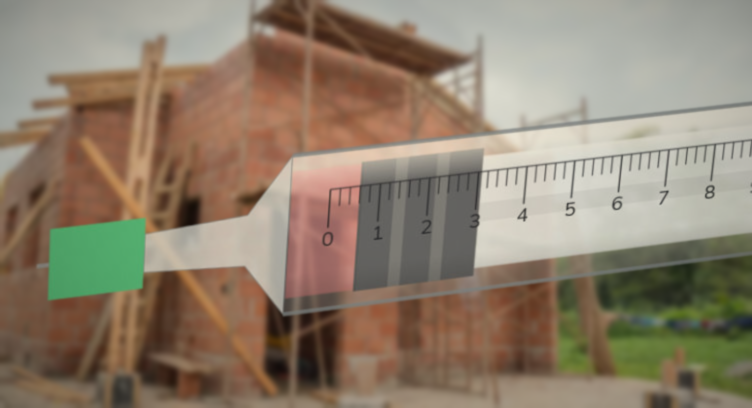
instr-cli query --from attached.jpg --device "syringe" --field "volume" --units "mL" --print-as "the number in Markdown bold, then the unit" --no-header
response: **0.6** mL
